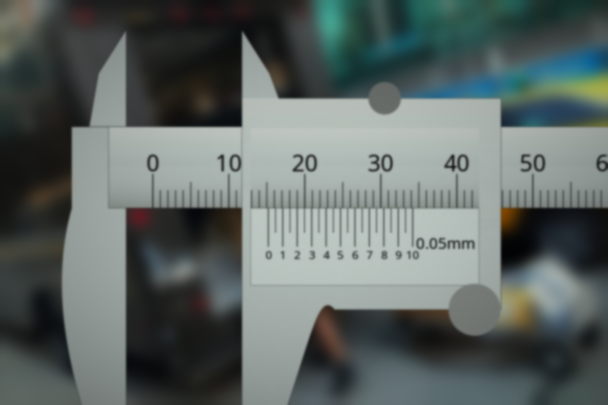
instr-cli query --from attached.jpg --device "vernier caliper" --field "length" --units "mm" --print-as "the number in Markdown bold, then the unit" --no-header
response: **15.2** mm
